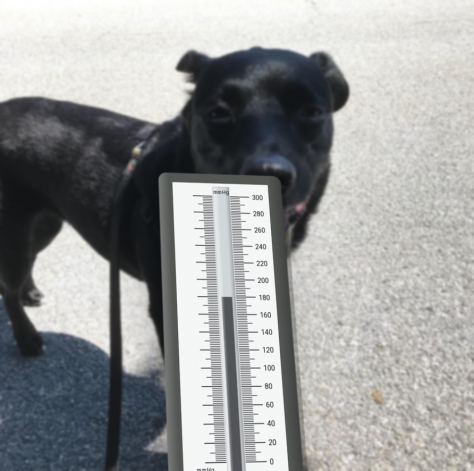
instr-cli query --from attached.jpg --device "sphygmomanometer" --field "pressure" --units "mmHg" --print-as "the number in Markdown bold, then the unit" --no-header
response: **180** mmHg
